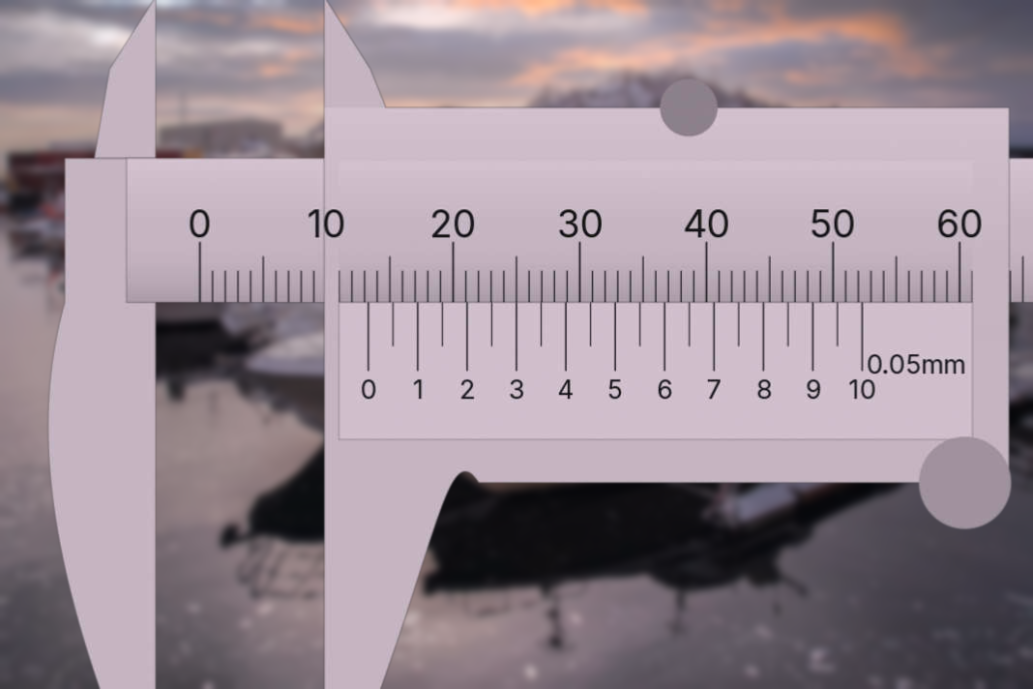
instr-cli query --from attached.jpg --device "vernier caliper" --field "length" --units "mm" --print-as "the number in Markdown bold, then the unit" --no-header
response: **13.3** mm
